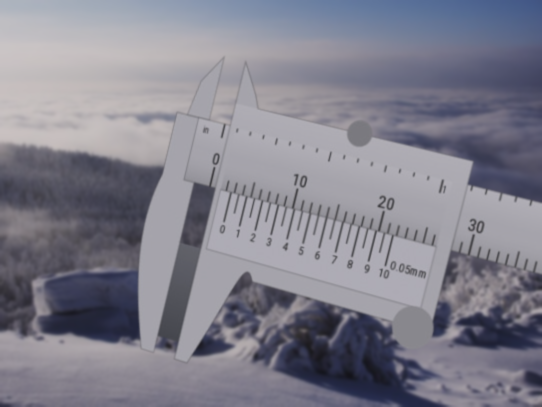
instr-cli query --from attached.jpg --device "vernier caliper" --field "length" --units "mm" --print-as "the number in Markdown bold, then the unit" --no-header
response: **2.6** mm
